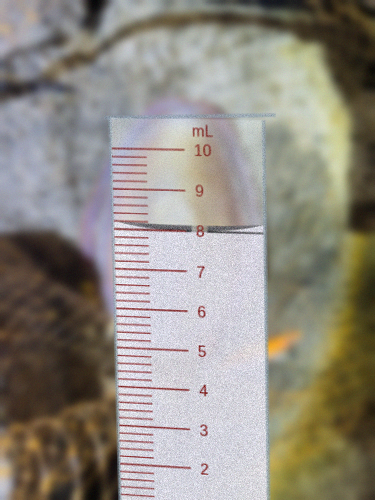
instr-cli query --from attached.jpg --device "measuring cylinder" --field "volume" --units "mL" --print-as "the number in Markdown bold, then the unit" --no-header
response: **8** mL
